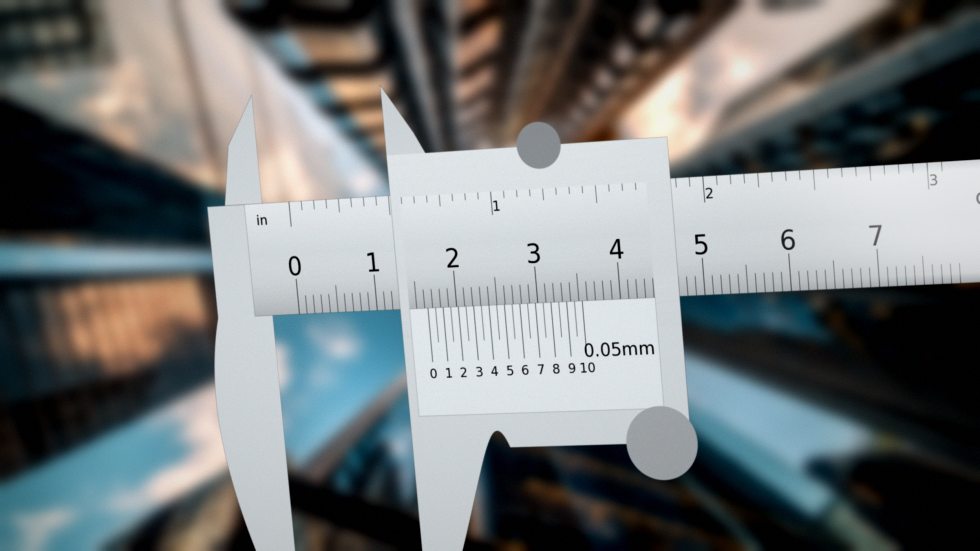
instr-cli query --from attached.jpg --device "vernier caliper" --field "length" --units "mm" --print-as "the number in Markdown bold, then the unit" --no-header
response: **16.4** mm
